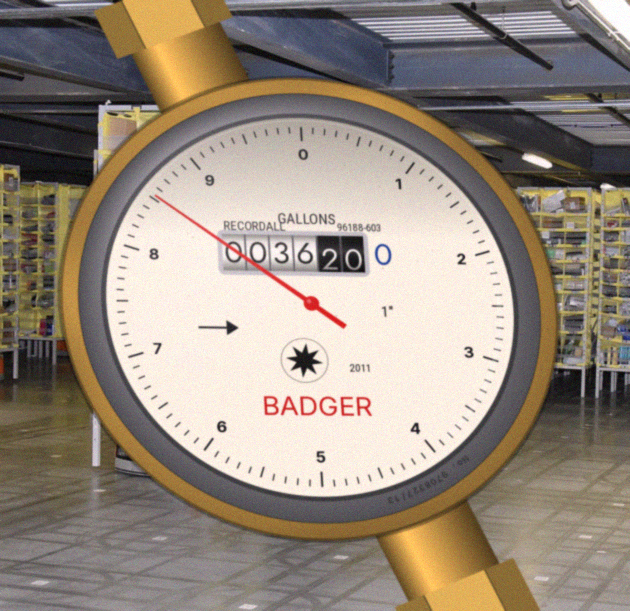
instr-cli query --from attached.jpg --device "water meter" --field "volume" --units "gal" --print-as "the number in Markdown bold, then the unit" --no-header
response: **36198.5** gal
